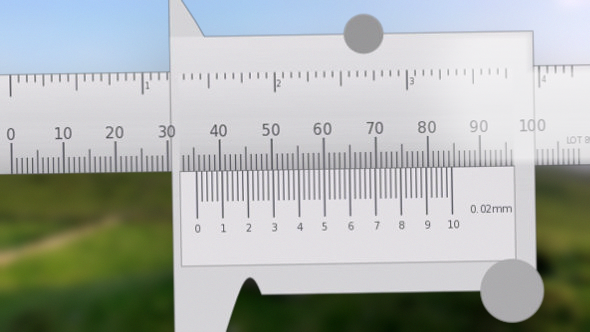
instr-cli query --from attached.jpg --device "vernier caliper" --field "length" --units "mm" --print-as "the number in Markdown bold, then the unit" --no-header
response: **35.5** mm
